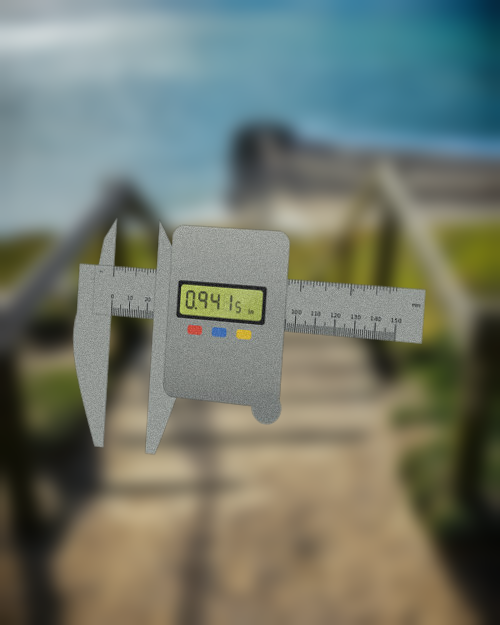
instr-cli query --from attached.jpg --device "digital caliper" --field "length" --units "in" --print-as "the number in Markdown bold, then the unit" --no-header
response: **0.9415** in
